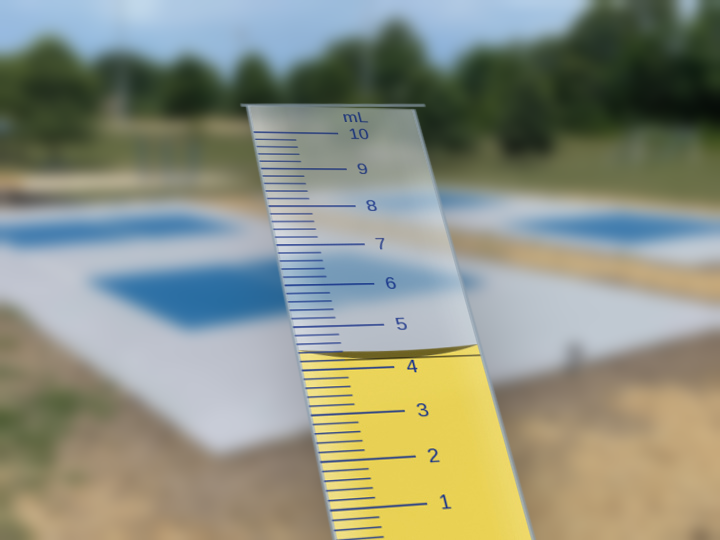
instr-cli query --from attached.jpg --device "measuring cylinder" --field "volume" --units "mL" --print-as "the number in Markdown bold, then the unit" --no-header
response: **4.2** mL
